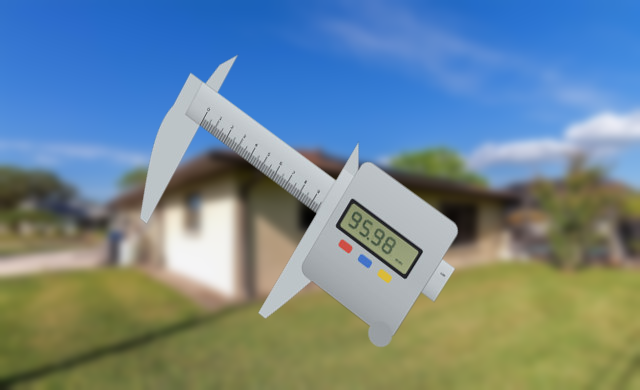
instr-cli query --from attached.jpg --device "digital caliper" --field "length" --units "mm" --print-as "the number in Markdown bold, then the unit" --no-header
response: **95.98** mm
